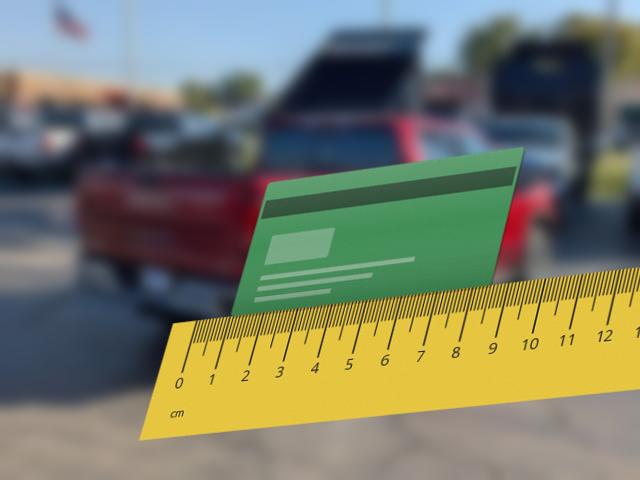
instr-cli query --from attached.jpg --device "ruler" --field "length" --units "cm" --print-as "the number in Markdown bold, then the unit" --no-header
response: **7.5** cm
